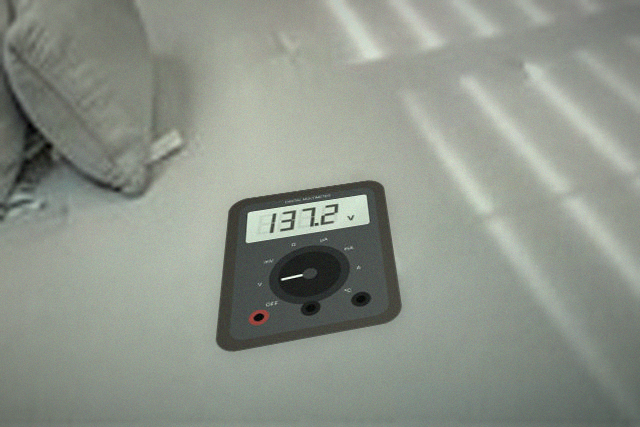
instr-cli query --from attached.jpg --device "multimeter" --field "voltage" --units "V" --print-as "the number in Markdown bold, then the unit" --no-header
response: **137.2** V
